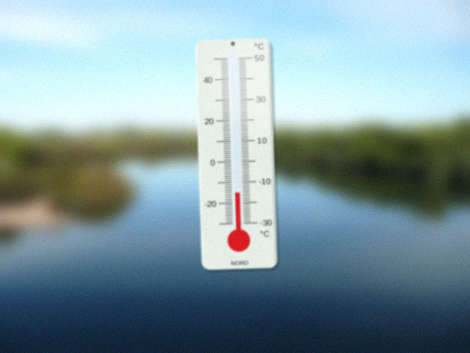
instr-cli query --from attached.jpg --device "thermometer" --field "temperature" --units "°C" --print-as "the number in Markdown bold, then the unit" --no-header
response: **-15** °C
